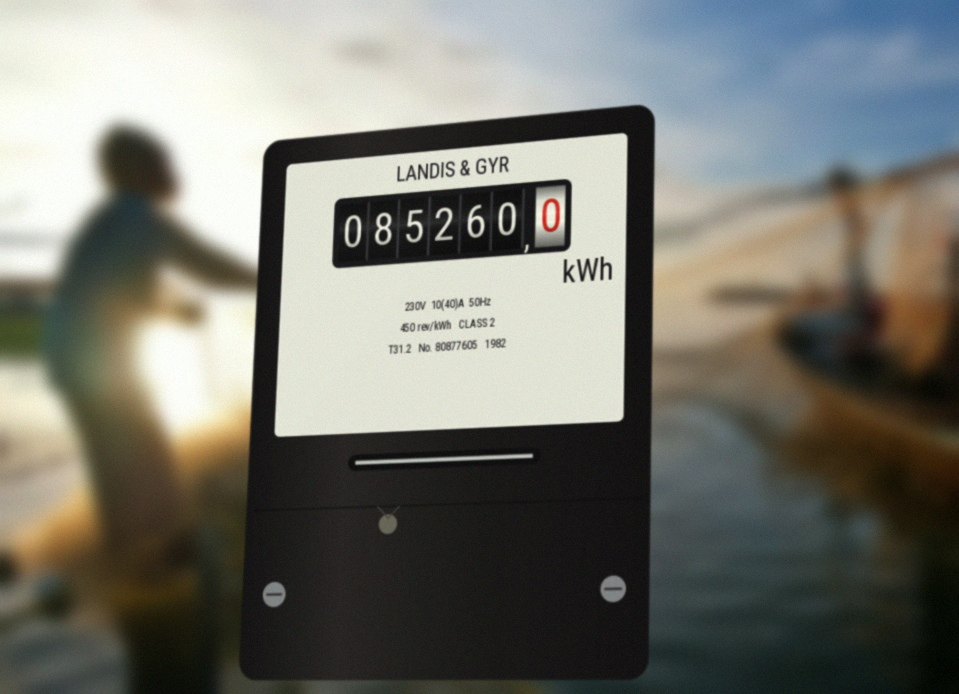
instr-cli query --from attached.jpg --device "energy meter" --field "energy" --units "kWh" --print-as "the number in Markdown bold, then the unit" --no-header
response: **85260.0** kWh
